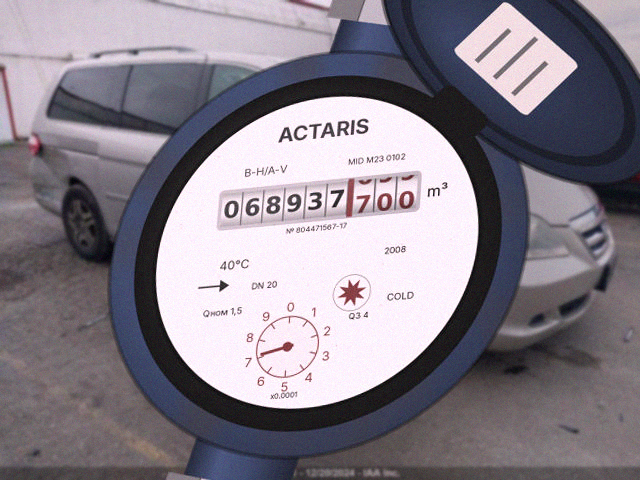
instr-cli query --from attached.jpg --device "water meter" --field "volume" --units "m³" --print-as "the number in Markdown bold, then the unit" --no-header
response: **68937.6997** m³
